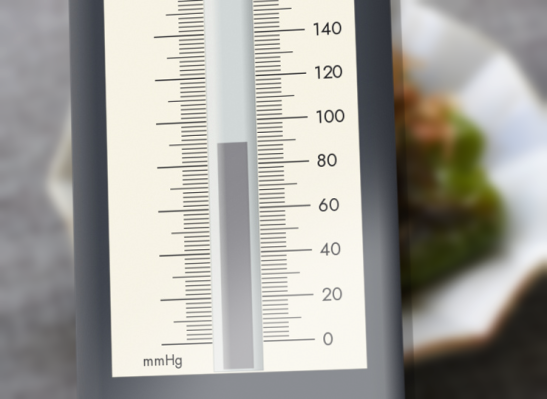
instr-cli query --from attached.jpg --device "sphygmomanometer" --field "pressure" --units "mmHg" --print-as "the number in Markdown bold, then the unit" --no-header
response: **90** mmHg
